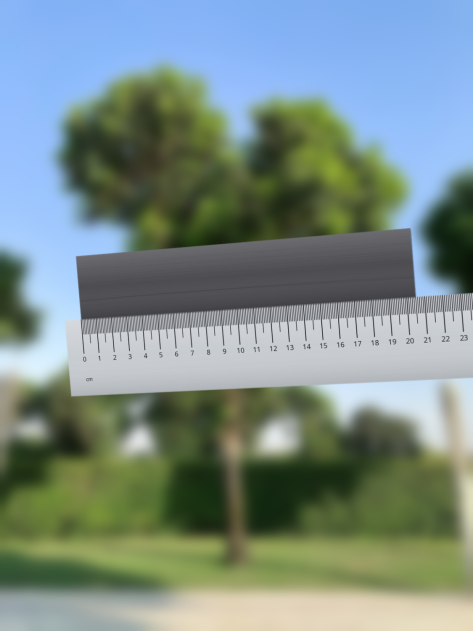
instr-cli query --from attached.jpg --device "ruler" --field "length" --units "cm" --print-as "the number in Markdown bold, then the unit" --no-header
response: **20.5** cm
